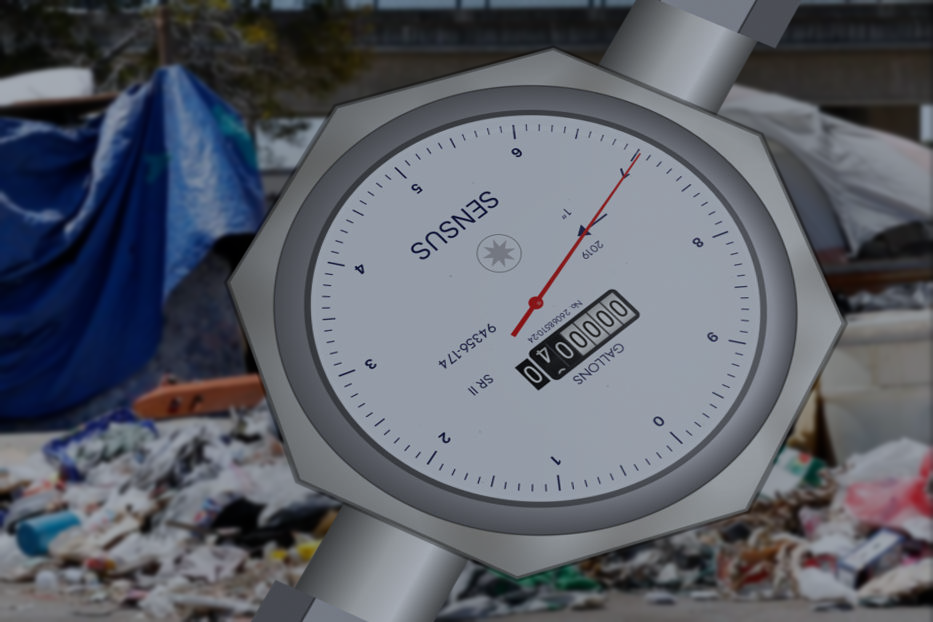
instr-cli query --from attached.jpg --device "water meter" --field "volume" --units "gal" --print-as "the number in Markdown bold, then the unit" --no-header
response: **37.0** gal
